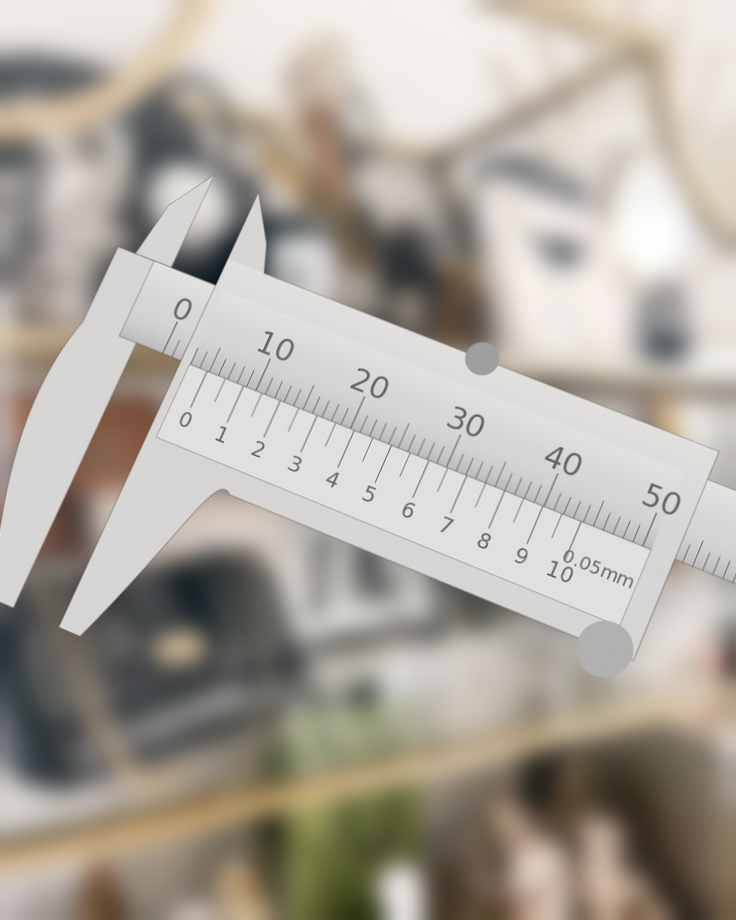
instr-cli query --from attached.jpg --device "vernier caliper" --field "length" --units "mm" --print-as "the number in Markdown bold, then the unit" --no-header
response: **4.8** mm
